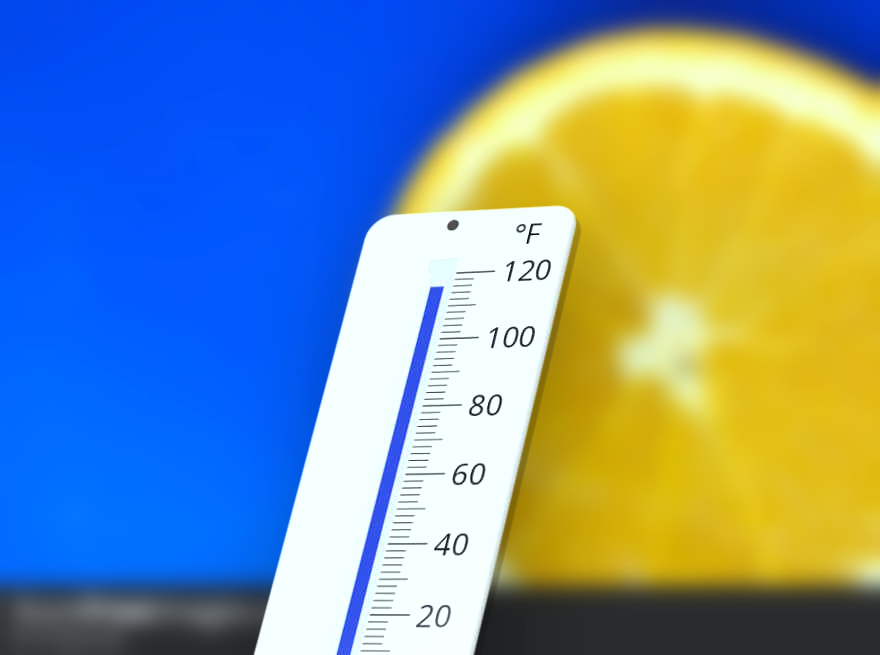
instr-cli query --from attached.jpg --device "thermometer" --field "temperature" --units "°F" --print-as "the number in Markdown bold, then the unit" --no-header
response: **116** °F
